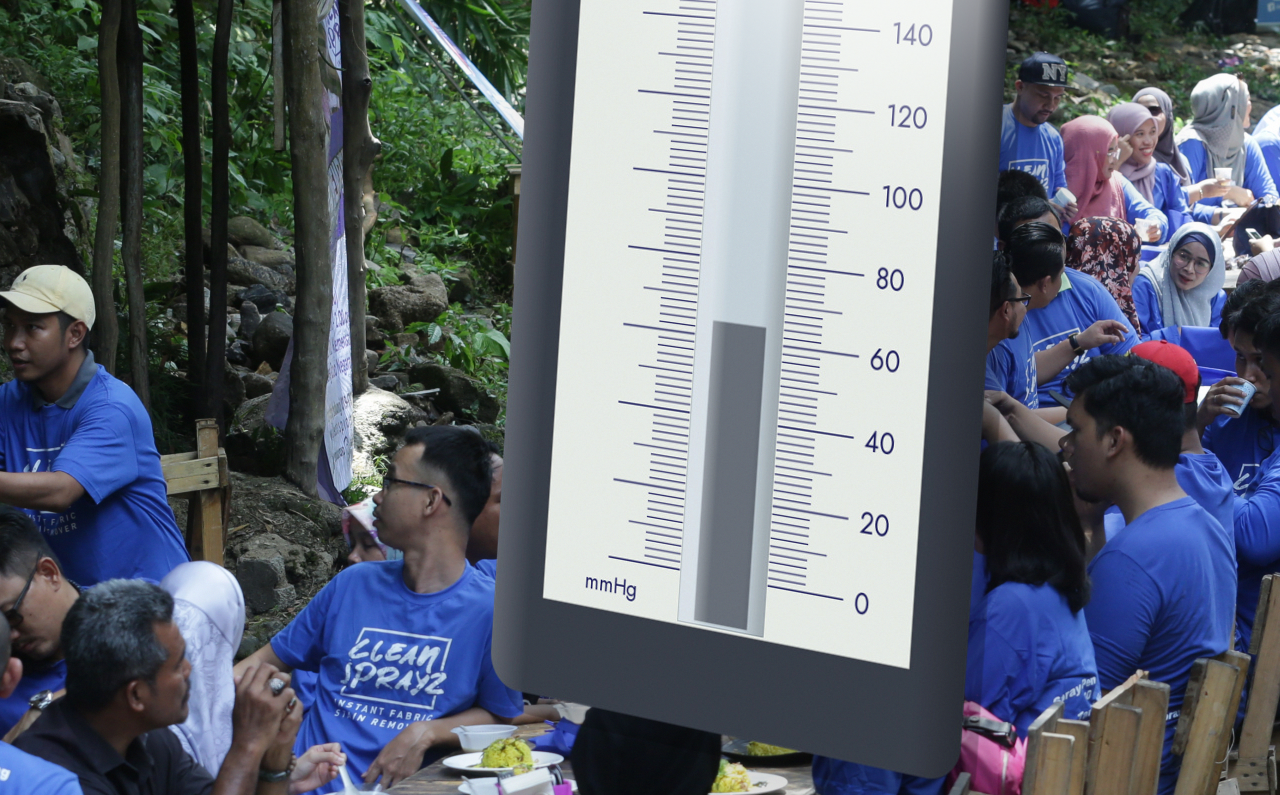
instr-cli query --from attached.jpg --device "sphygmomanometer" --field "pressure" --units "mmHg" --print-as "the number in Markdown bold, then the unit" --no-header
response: **64** mmHg
